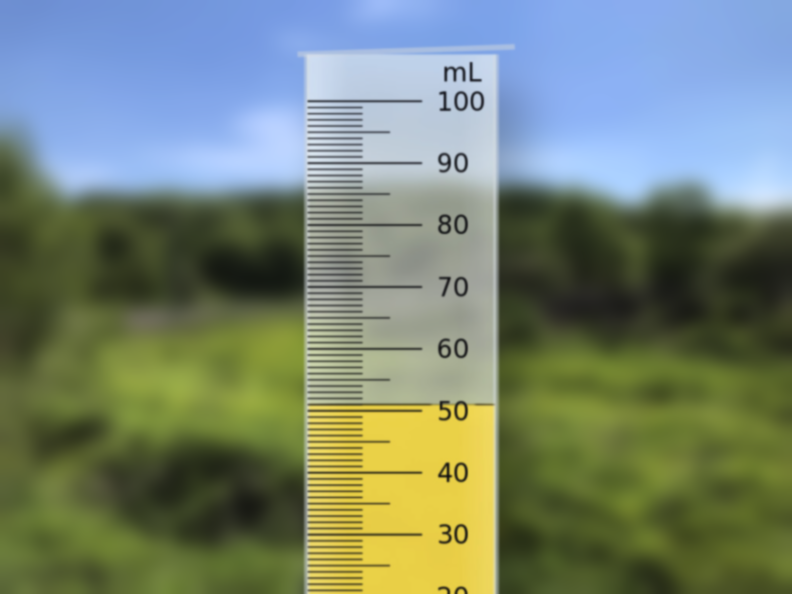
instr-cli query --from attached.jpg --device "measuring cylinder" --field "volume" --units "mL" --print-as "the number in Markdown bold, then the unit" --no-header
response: **51** mL
